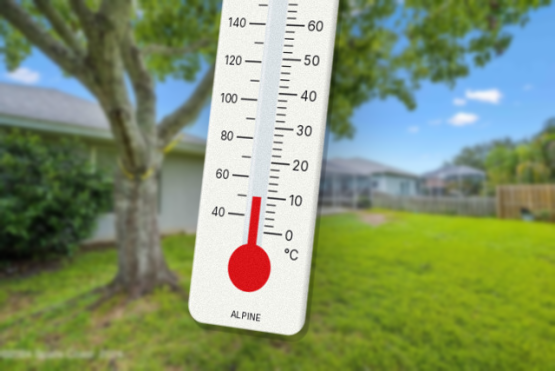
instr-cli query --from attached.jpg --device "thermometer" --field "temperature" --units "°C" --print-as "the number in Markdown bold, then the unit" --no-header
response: **10** °C
